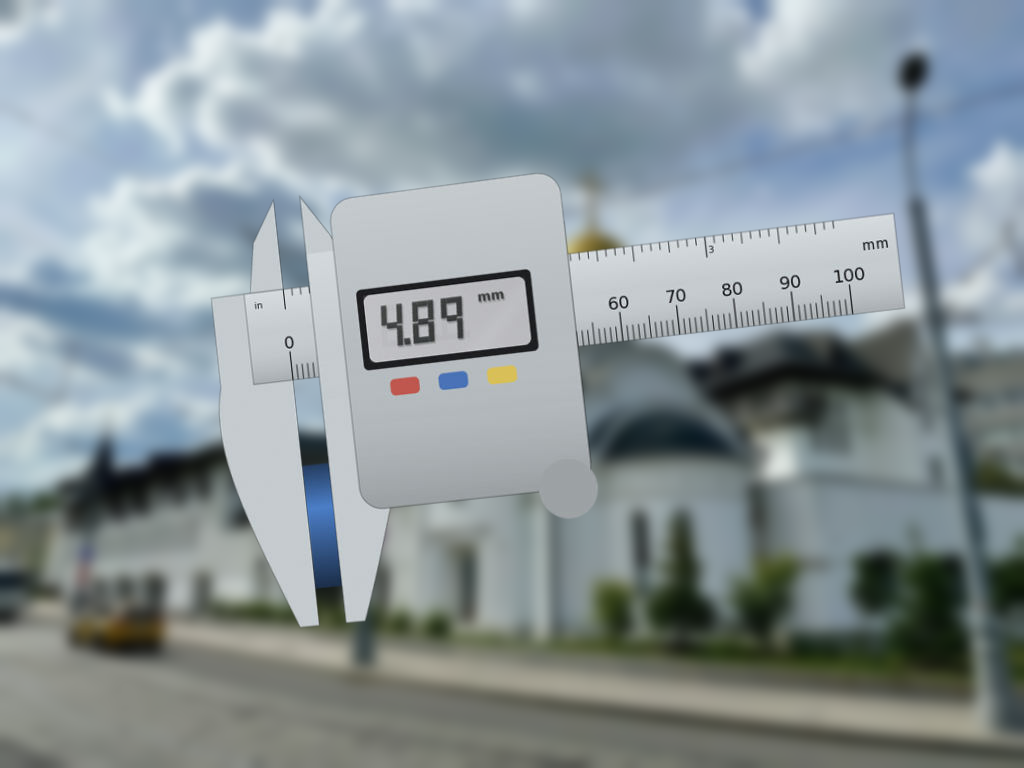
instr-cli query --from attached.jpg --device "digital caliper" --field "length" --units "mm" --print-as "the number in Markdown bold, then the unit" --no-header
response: **4.89** mm
